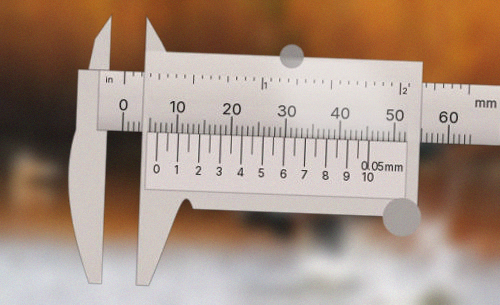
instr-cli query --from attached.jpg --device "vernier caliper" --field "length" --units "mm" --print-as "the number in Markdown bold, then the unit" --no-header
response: **6.4** mm
